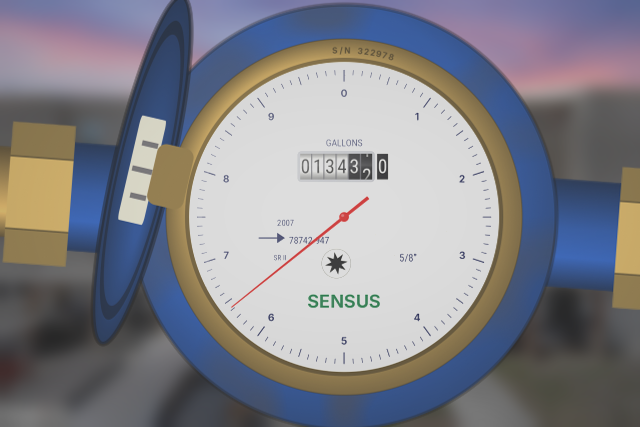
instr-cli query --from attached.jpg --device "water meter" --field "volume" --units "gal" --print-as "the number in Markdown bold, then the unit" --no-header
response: **134316.4** gal
